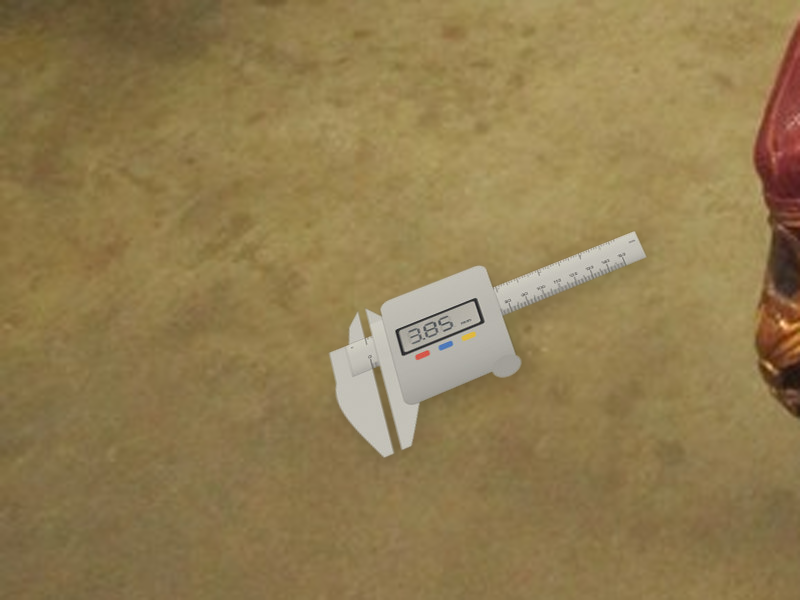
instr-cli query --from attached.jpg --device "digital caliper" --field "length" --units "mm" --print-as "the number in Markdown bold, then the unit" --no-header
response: **3.85** mm
